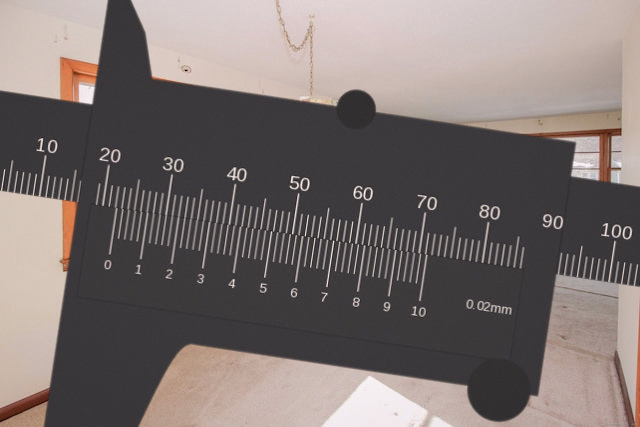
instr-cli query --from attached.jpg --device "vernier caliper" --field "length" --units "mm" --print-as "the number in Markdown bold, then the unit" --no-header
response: **22.2** mm
